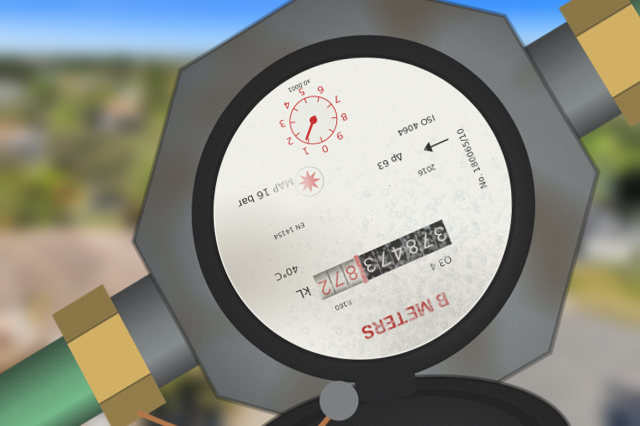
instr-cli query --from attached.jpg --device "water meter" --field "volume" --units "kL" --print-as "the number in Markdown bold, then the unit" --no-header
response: **378473.8721** kL
